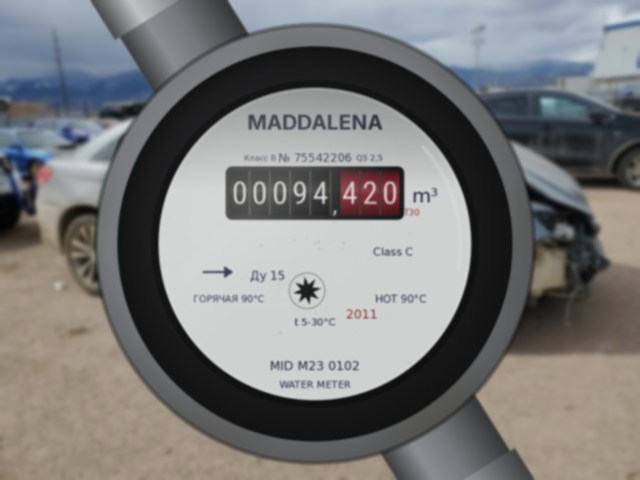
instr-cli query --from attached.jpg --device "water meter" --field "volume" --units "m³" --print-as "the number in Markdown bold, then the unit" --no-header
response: **94.420** m³
